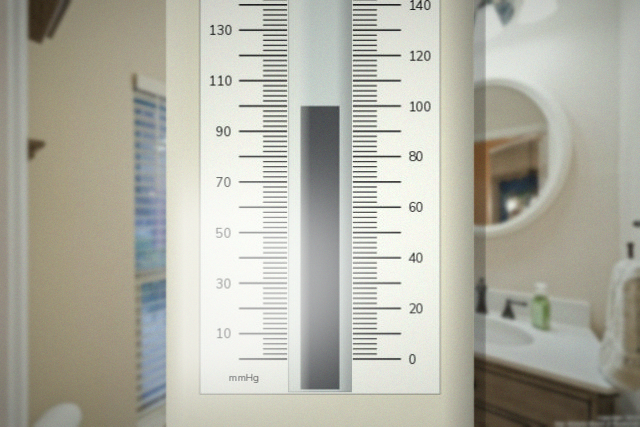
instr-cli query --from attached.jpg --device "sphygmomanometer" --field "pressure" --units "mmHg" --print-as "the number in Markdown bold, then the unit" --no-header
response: **100** mmHg
